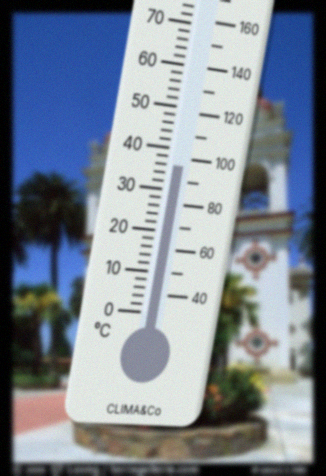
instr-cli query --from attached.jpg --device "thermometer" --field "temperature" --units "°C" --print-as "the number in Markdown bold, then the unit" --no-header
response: **36** °C
